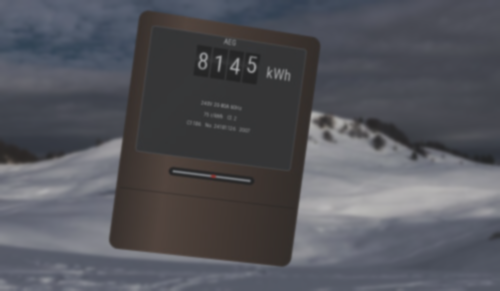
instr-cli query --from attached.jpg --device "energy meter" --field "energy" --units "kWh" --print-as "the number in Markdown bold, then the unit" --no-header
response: **8145** kWh
